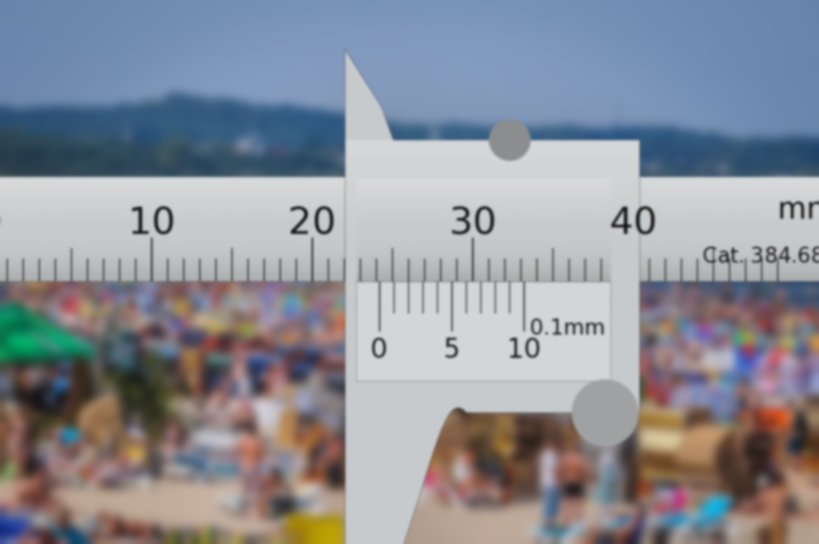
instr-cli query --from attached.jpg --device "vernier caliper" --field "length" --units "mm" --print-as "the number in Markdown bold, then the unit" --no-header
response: **24.2** mm
